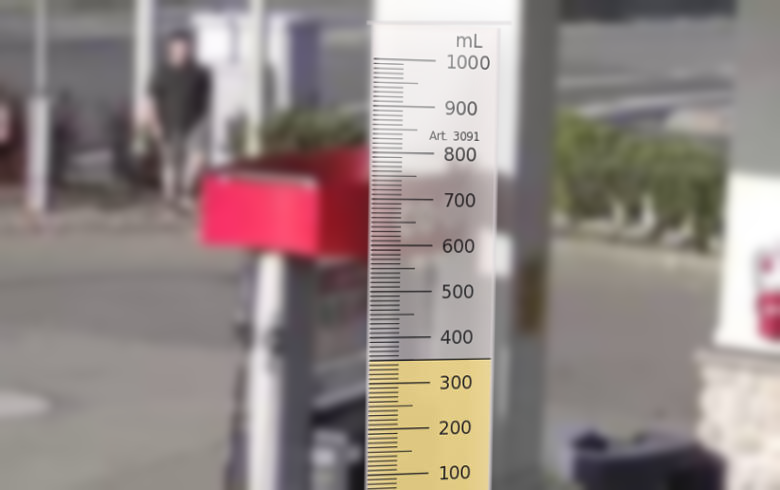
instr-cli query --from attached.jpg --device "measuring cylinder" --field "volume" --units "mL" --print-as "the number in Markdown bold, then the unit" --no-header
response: **350** mL
